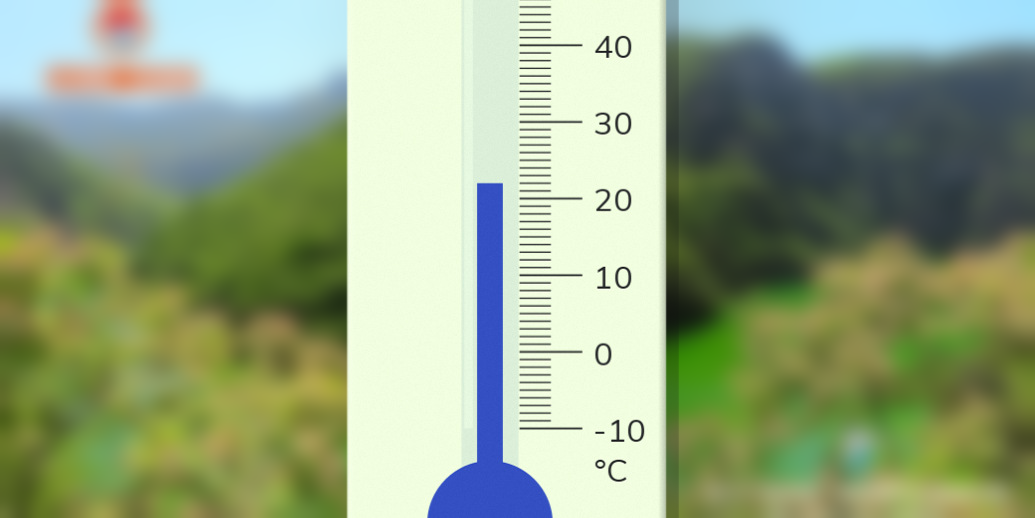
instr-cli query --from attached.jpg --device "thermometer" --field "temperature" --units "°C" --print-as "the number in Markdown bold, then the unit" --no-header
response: **22** °C
